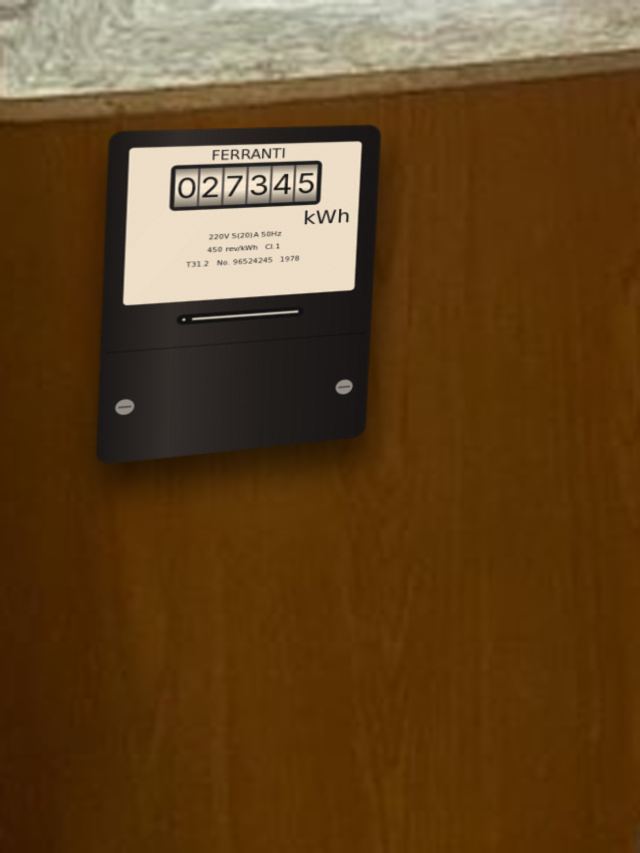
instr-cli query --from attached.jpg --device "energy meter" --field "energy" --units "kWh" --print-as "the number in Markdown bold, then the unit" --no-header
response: **27345** kWh
